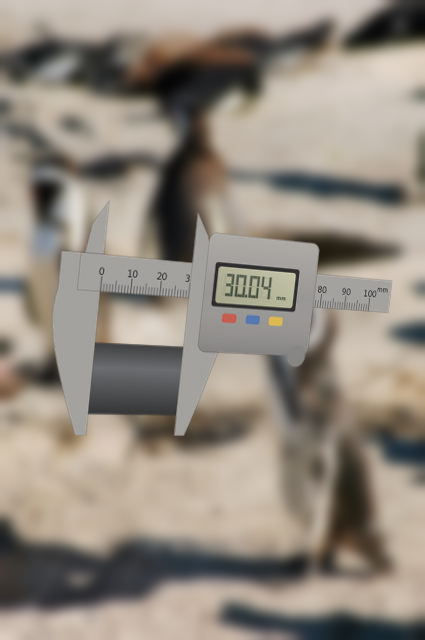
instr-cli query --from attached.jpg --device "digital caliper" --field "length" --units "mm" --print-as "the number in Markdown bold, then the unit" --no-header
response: **30.04** mm
